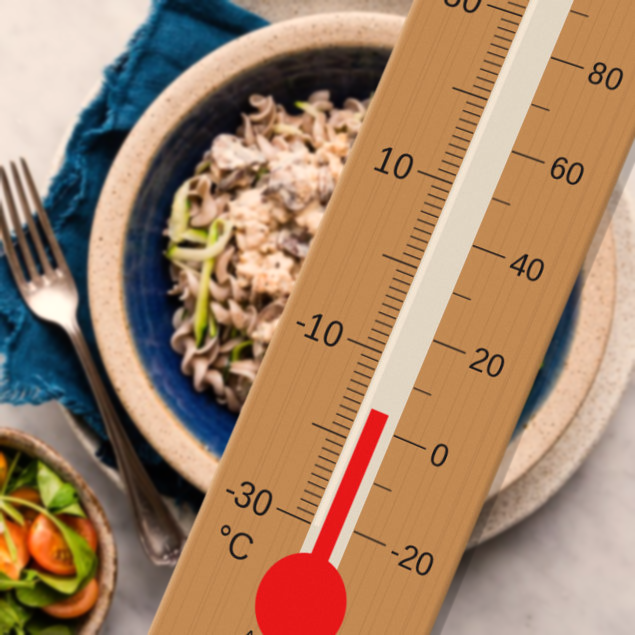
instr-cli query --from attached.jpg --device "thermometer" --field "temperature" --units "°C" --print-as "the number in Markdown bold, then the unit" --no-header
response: **-16** °C
